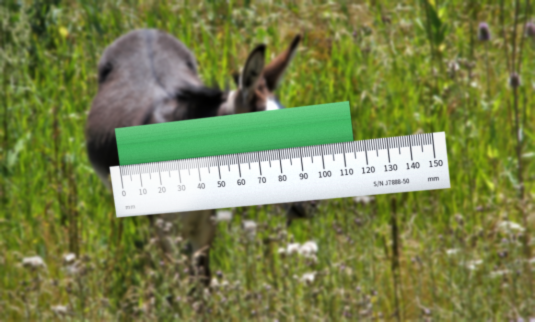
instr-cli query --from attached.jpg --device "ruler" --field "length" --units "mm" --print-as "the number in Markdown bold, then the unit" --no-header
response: **115** mm
